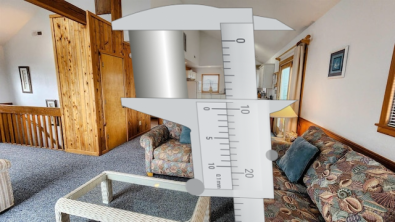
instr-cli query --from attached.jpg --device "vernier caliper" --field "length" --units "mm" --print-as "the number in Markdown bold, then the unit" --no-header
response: **10.0** mm
